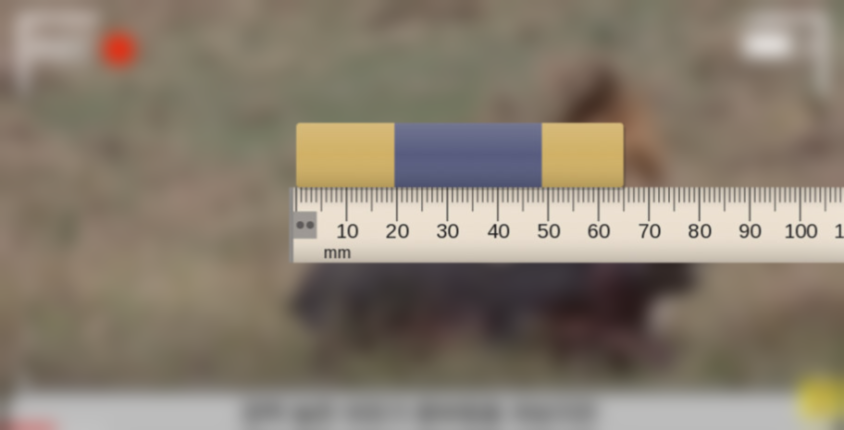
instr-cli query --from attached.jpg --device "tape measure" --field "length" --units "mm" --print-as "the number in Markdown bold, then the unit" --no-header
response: **65** mm
